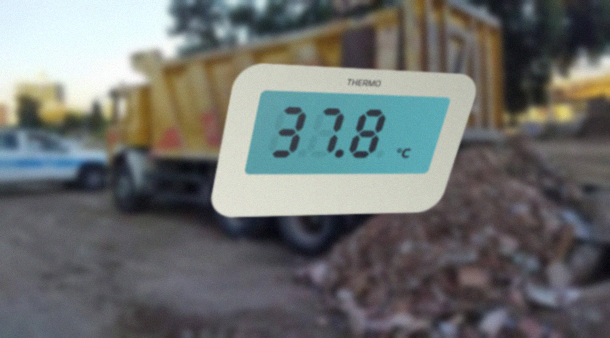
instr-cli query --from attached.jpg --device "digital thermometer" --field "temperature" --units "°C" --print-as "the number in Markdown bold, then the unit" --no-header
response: **37.8** °C
